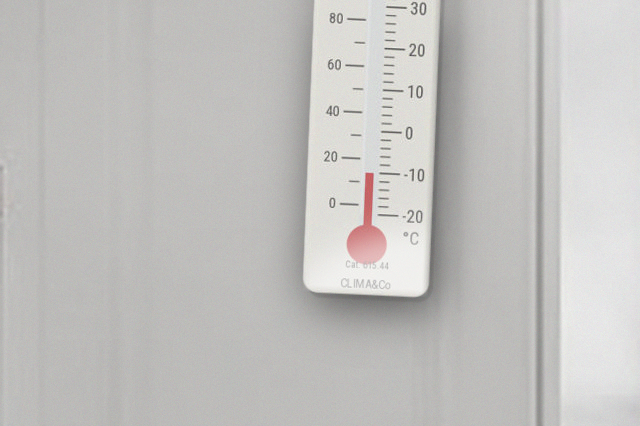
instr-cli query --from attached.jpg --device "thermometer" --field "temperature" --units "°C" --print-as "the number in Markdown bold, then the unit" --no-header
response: **-10** °C
